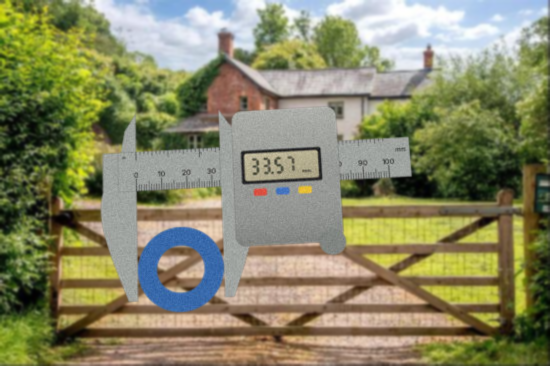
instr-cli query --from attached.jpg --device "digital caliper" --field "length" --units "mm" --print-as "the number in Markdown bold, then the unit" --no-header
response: **33.57** mm
